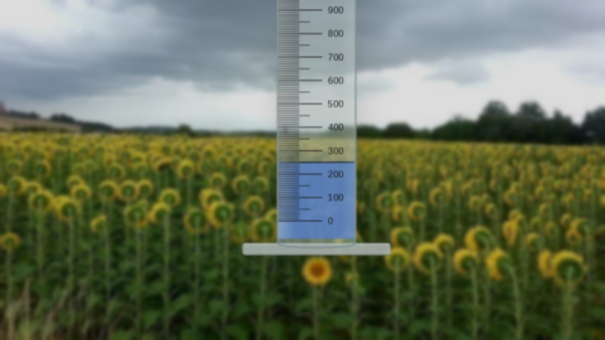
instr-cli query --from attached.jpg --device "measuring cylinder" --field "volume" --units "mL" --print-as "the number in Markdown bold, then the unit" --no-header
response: **250** mL
